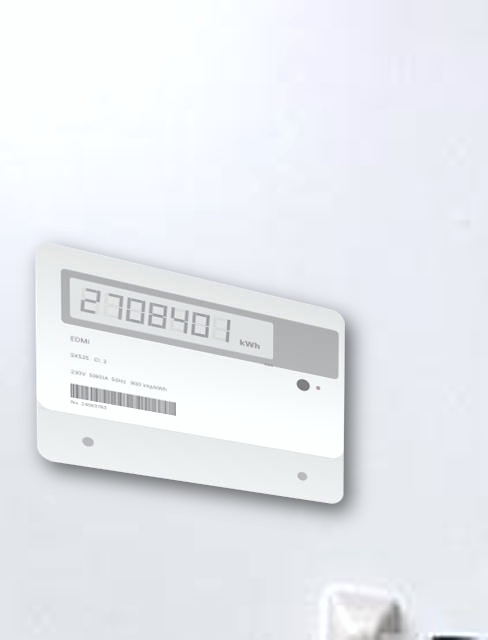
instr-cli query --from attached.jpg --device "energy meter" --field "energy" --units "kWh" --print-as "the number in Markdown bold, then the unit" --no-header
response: **2708401** kWh
